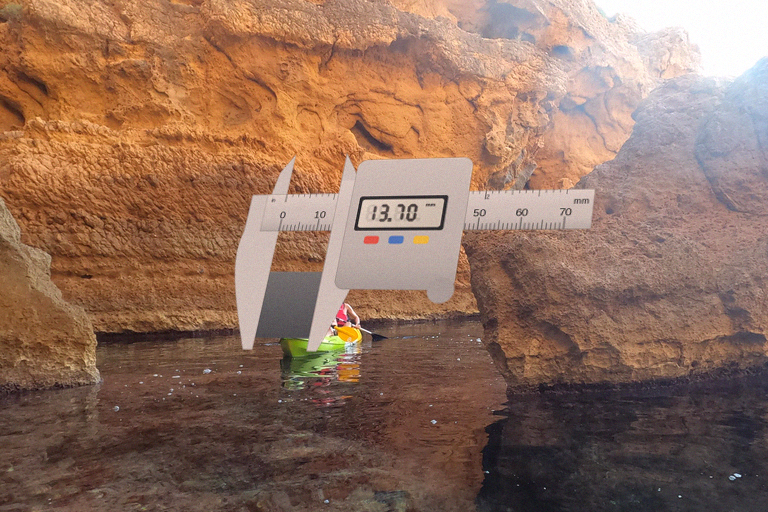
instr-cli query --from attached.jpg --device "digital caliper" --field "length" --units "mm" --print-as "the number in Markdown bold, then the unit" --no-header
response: **13.70** mm
